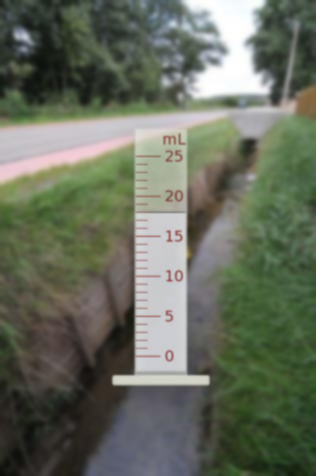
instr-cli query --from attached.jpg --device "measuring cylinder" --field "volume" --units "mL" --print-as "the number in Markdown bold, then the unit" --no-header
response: **18** mL
